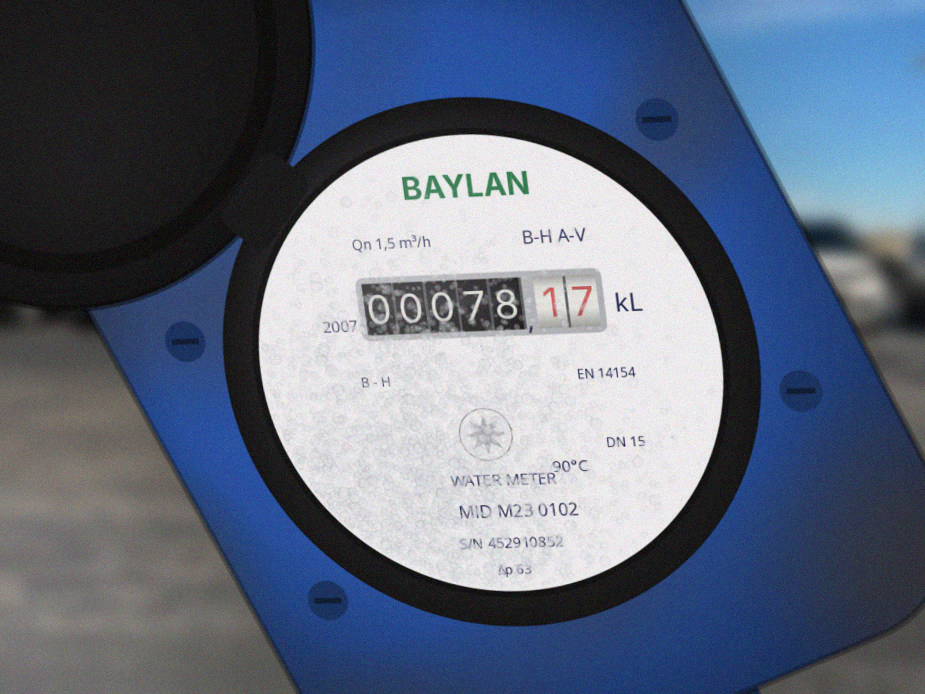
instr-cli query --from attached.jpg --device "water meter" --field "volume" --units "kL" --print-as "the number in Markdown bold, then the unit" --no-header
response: **78.17** kL
